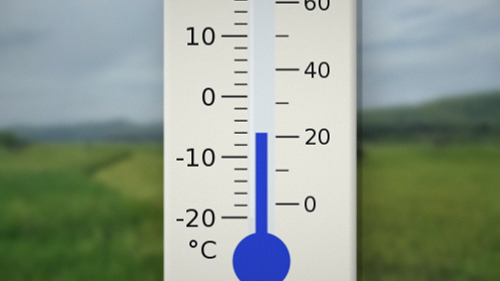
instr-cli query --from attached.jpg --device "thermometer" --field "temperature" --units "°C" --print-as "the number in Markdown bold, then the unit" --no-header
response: **-6** °C
